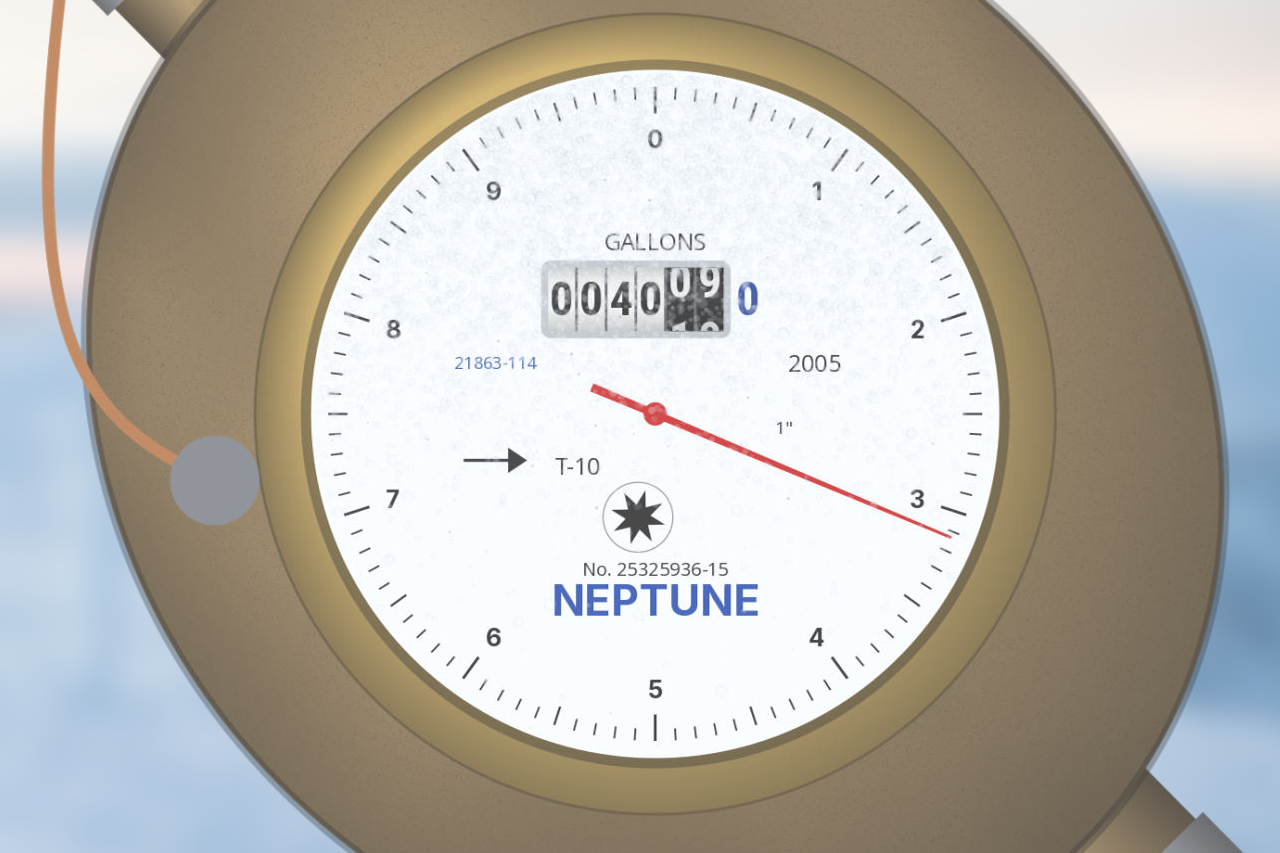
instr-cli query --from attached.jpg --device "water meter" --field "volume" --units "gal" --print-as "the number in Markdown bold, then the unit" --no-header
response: **40093.1** gal
